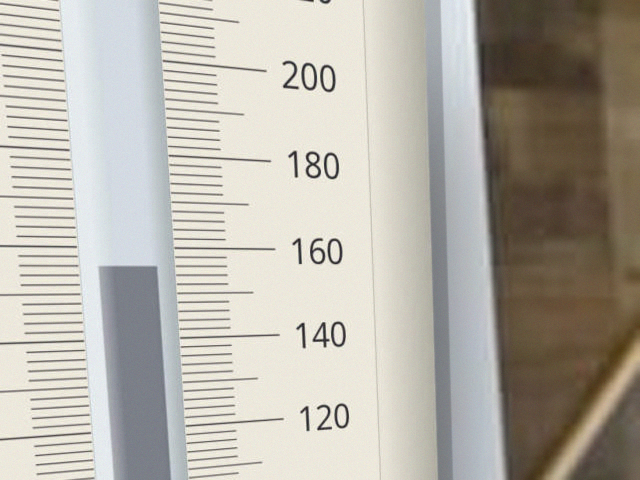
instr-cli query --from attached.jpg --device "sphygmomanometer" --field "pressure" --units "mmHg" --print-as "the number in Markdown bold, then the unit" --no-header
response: **156** mmHg
